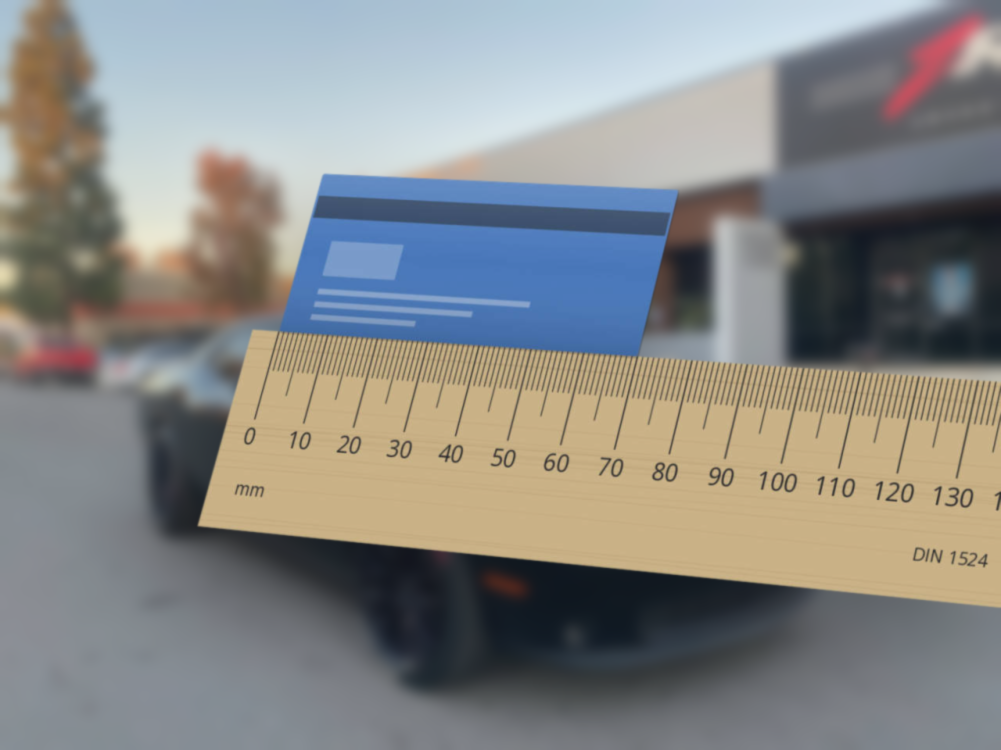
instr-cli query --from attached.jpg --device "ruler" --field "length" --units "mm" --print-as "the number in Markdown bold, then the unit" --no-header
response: **70** mm
